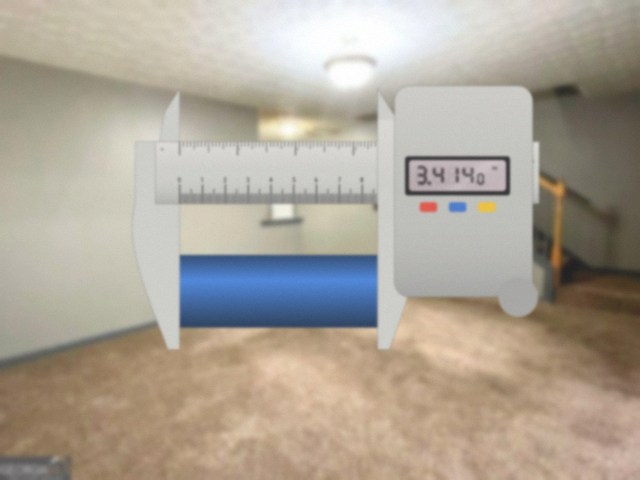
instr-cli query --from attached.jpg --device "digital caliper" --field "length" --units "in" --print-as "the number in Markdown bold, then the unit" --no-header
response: **3.4140** in
